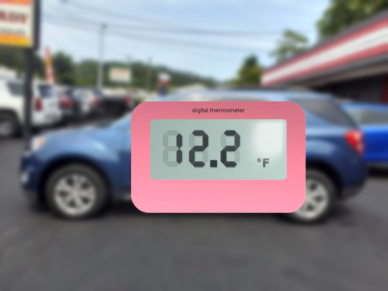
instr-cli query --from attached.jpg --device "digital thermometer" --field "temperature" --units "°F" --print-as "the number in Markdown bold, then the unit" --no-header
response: **12.2** °F
